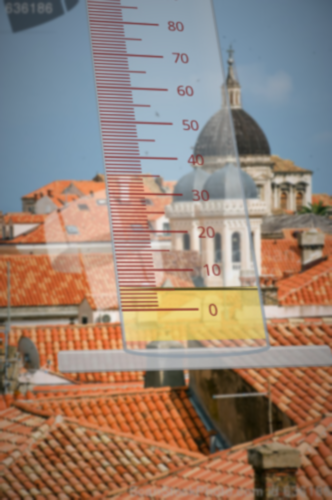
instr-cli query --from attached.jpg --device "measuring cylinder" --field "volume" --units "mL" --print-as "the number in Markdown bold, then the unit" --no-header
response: **5** mL
